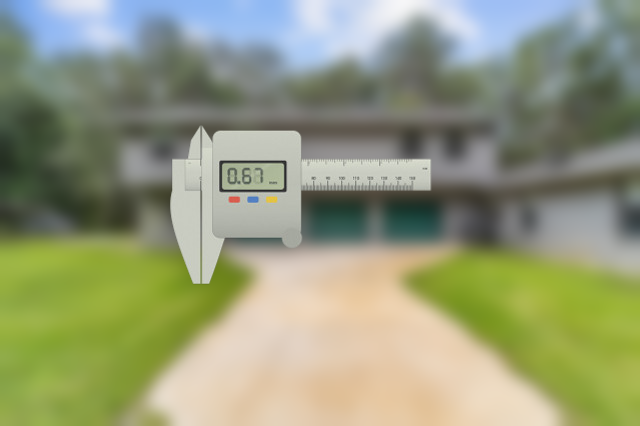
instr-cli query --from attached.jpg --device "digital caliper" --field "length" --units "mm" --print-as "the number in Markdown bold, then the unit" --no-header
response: **0.67** mm
